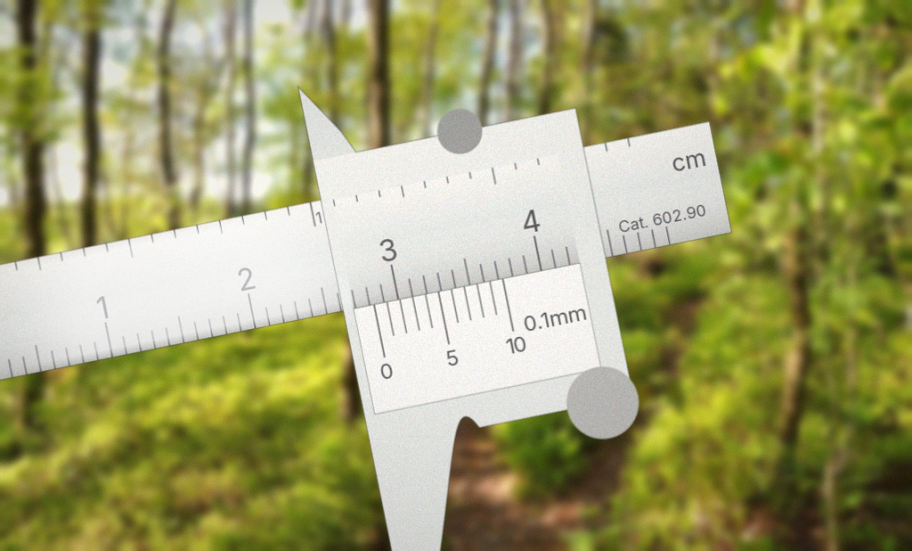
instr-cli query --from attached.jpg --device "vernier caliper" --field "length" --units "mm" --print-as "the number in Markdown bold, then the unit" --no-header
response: **28.3** mm
